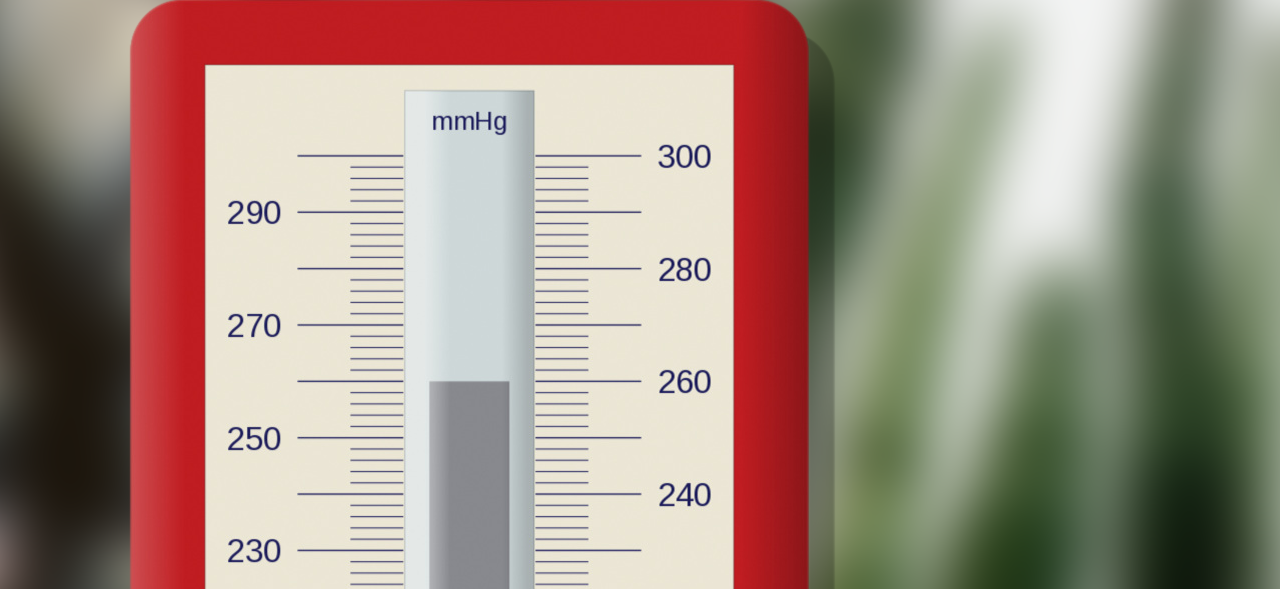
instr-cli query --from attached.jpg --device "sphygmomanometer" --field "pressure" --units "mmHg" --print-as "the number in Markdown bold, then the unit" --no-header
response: **260** mmHg
